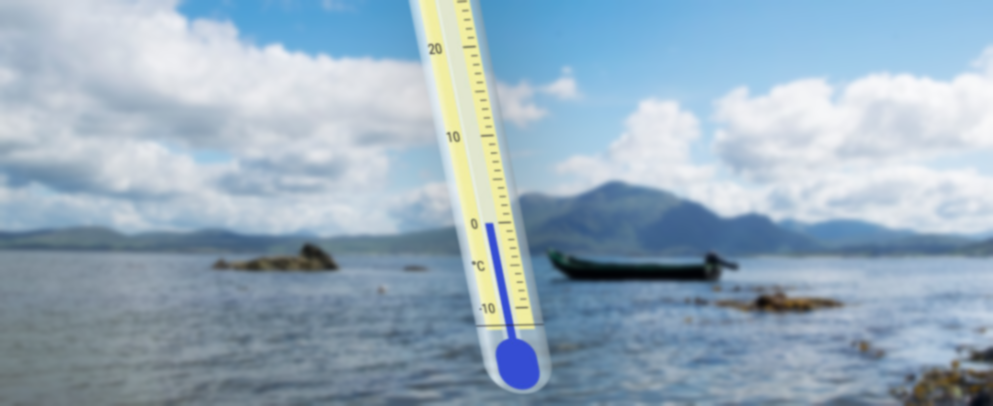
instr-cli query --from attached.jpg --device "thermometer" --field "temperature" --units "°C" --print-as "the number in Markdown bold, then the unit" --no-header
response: **0** °C
